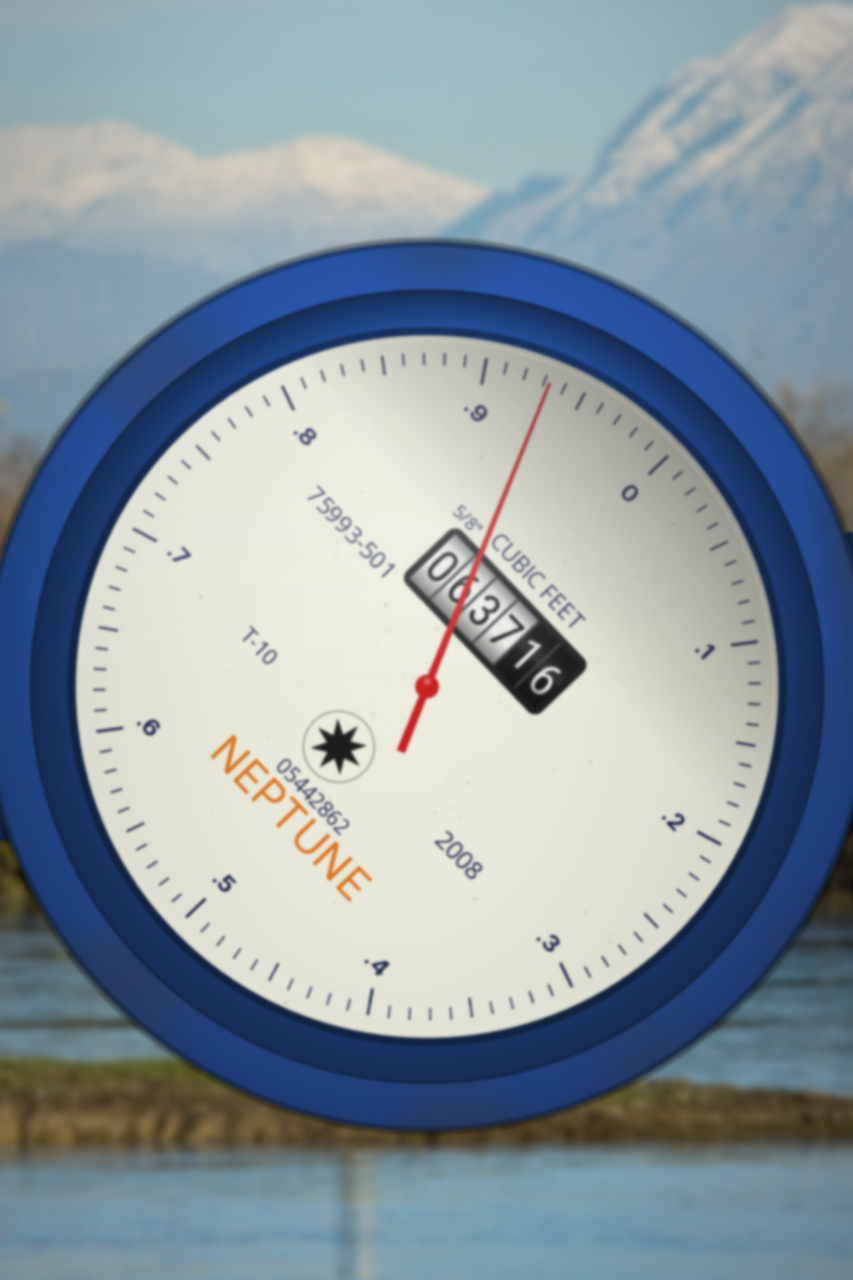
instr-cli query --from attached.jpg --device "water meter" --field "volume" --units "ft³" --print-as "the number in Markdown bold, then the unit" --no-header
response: **63715.93** ft³
